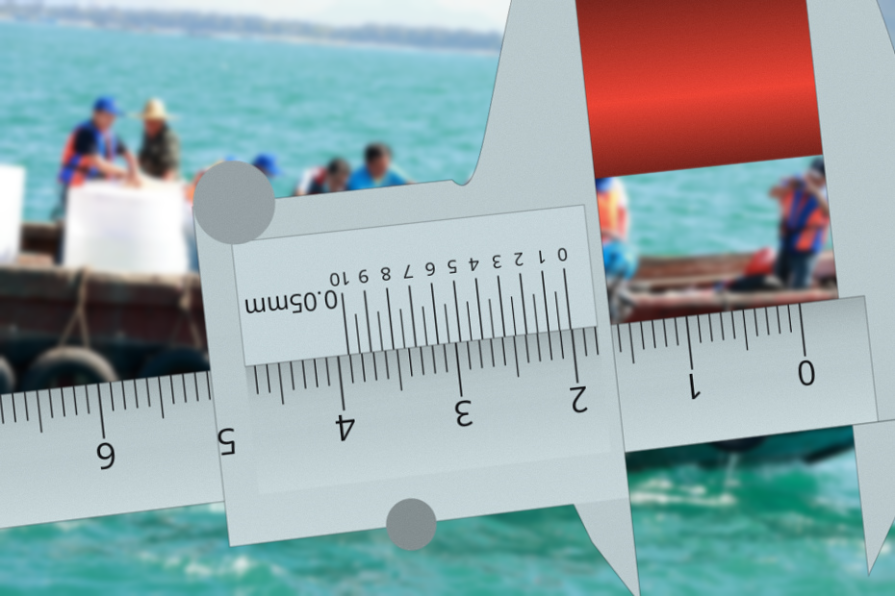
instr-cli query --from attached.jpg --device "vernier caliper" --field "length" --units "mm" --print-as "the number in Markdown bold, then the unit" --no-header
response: **20.1** mm
